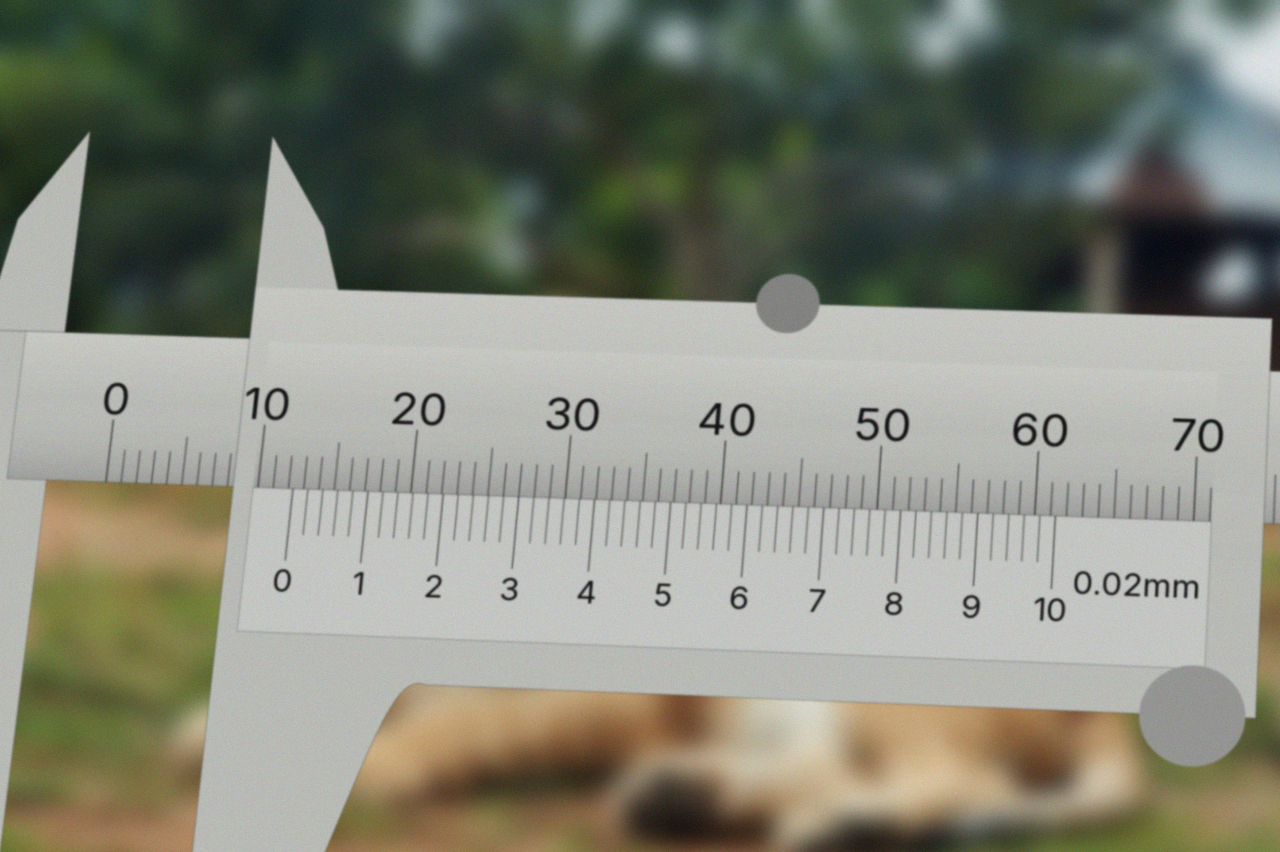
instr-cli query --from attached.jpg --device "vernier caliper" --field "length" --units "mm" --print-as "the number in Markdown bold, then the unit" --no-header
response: **12.3** mm
